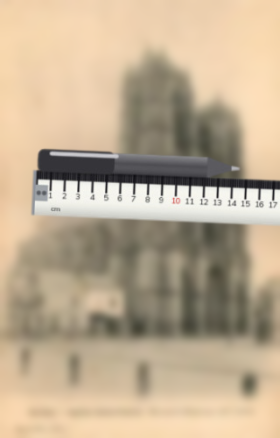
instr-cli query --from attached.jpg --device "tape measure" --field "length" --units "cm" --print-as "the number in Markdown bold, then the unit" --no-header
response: **14.5** cm
